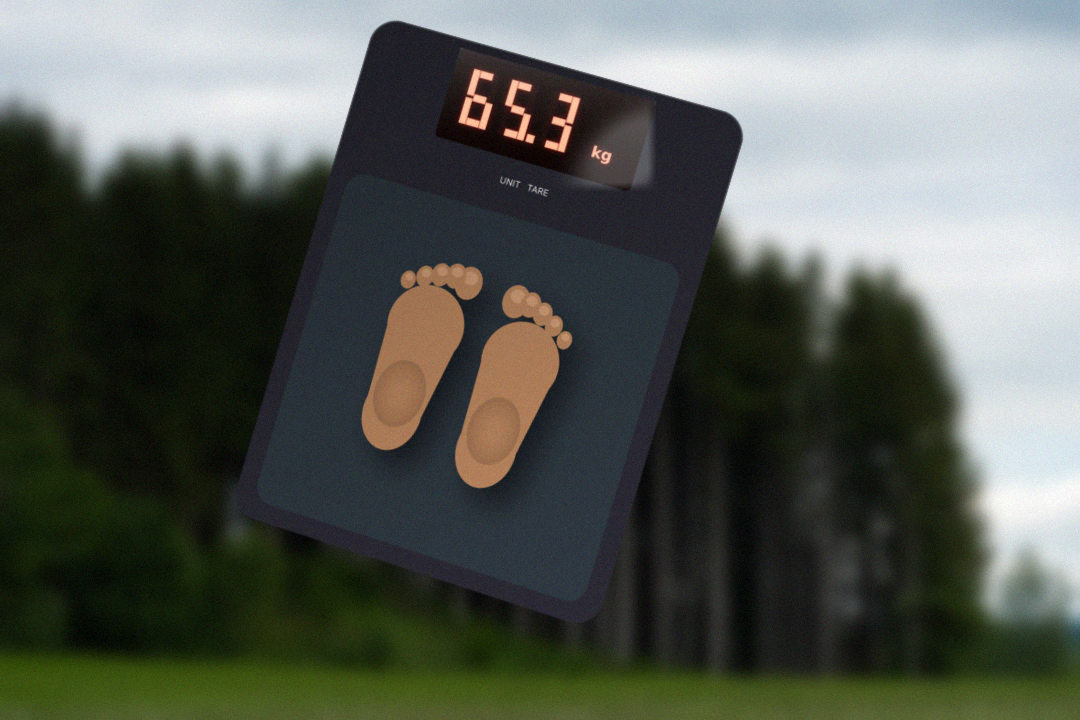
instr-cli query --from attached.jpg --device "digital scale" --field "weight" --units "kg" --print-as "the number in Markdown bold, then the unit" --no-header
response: **65.3** kg
